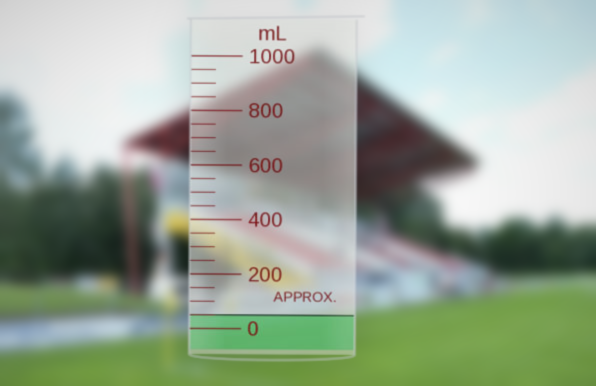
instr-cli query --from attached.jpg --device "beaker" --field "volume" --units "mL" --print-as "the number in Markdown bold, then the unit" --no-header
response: **50** mL
